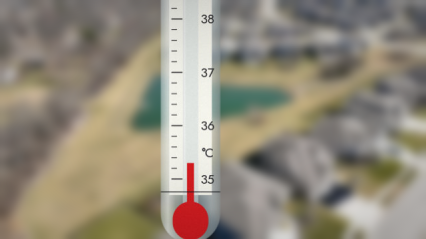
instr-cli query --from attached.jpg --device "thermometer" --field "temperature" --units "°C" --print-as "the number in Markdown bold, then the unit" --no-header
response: **35.3** °C
